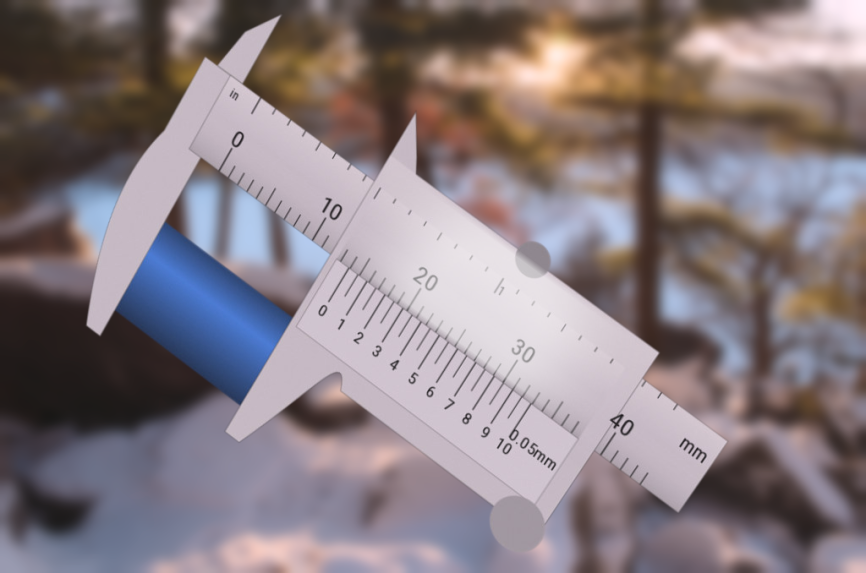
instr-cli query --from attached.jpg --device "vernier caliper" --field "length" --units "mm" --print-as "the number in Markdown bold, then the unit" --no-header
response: **13.9** mm
